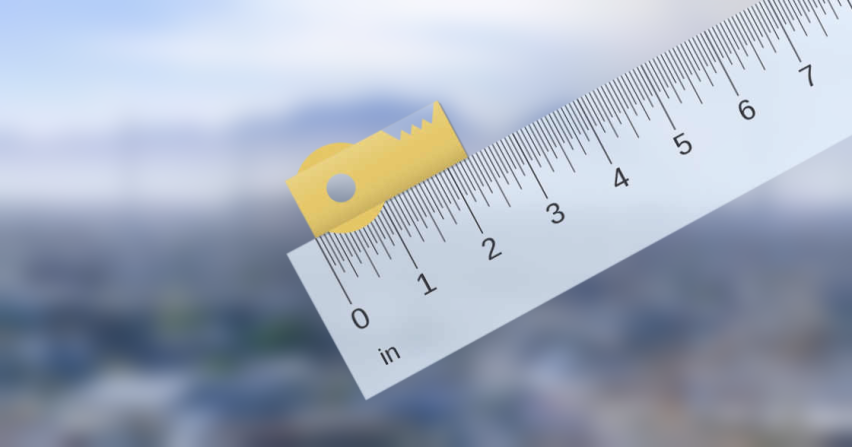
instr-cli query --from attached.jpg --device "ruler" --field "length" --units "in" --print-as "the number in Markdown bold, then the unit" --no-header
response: **2.3125** in
